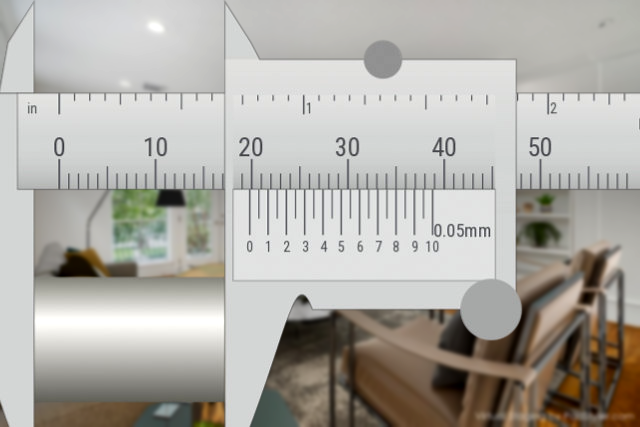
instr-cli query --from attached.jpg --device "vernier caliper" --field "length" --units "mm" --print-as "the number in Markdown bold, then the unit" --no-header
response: **19.8** mm
